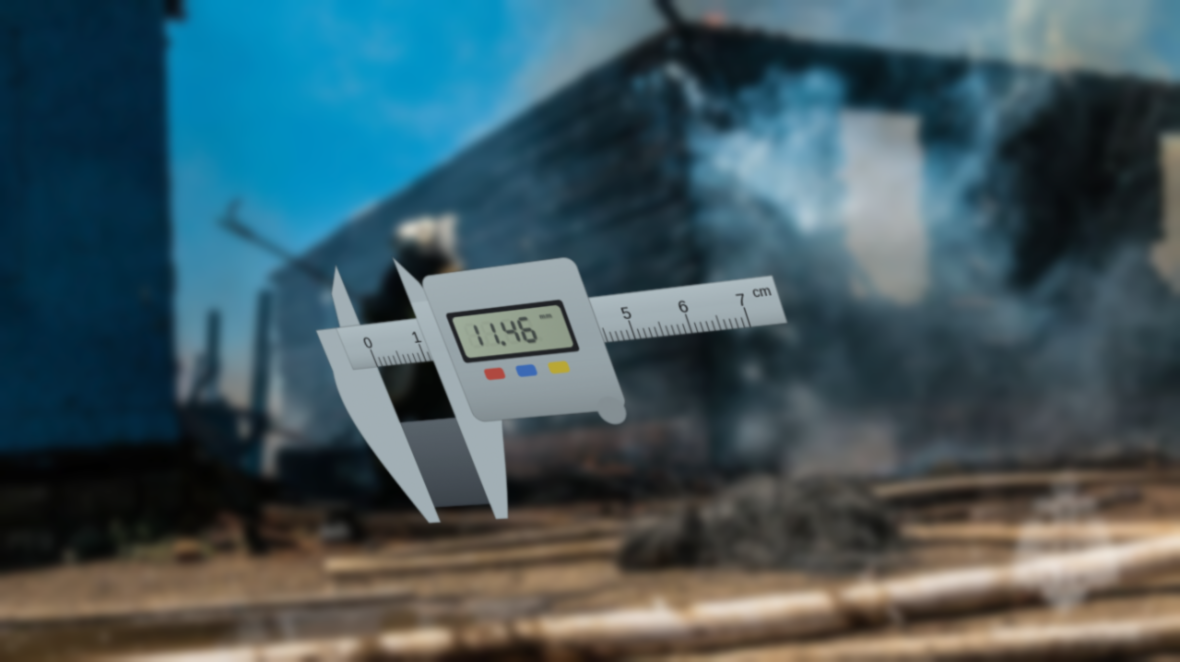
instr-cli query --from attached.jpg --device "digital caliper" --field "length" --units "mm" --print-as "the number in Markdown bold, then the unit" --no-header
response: **11.46** mm
